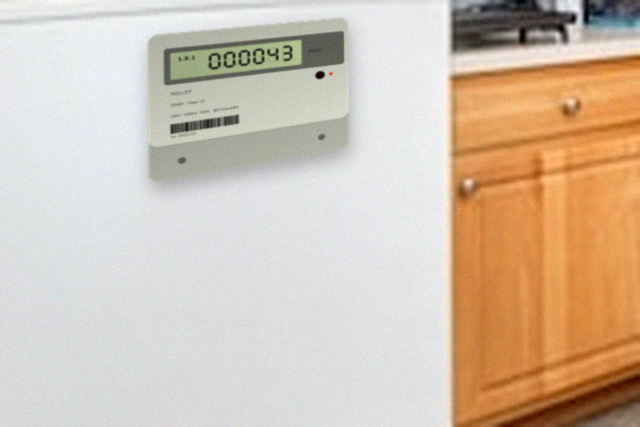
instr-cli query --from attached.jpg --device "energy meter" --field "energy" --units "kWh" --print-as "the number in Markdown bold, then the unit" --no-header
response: **43** kWh
